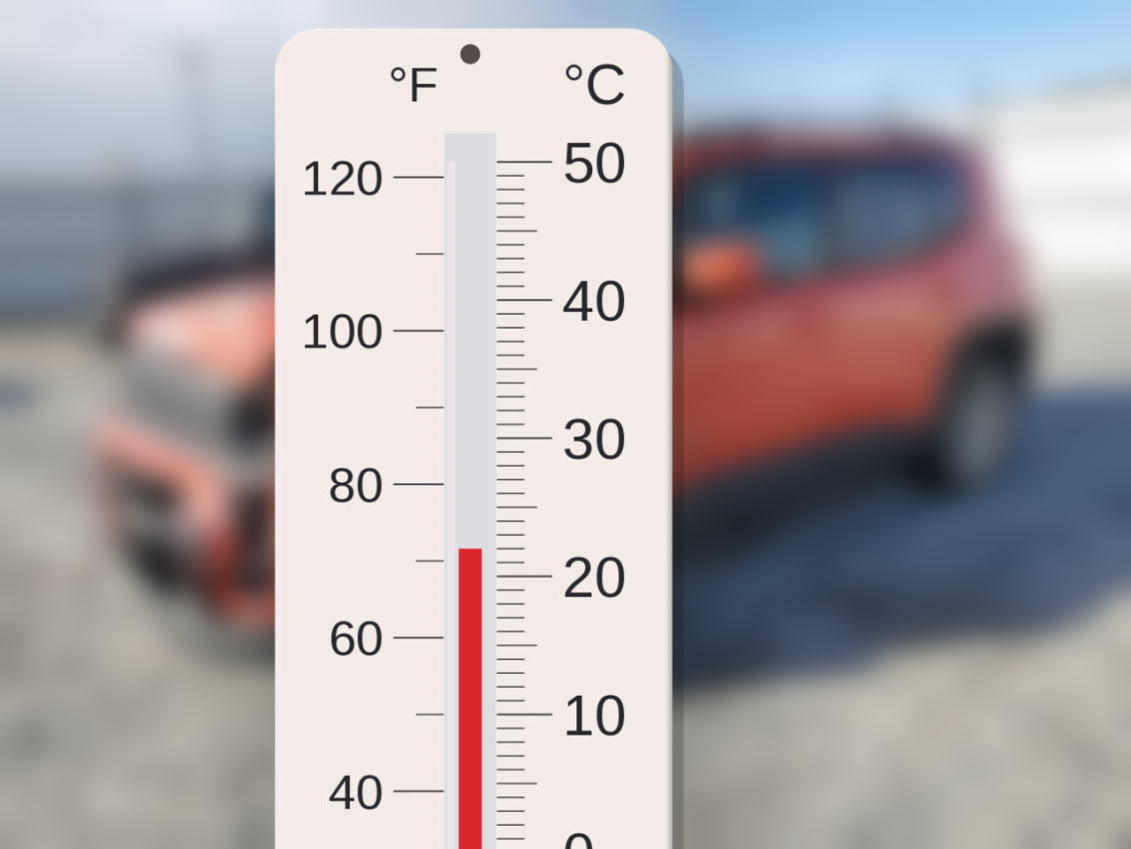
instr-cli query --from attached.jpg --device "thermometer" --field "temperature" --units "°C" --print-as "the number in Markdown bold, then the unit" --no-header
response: **22** °C
